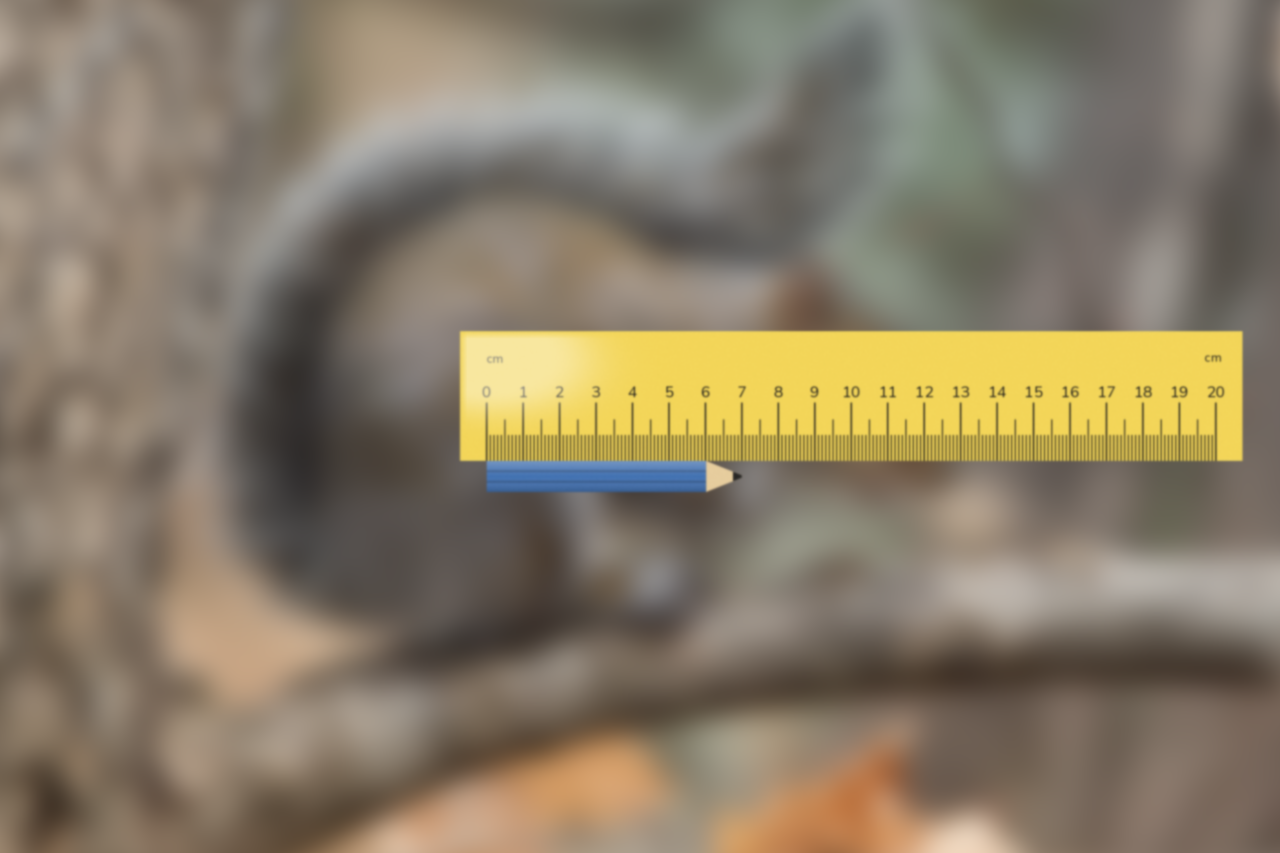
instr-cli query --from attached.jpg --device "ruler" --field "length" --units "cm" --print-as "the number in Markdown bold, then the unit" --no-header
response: **7** cm
